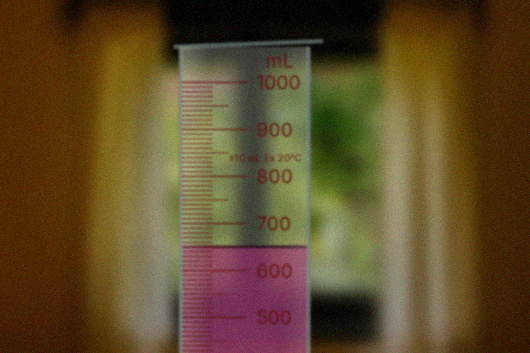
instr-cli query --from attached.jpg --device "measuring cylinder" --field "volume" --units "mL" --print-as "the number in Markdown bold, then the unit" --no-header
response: **650** mL
